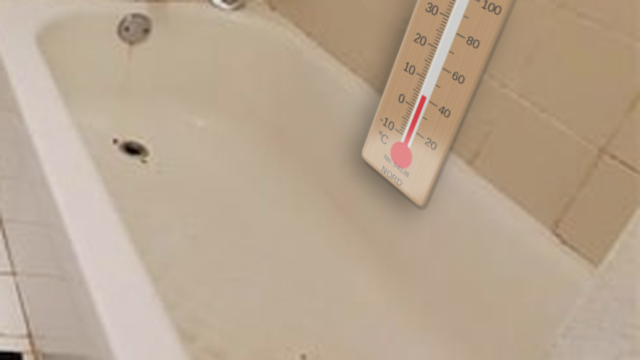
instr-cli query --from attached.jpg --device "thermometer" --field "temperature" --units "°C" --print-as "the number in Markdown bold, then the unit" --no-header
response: **5** °C
